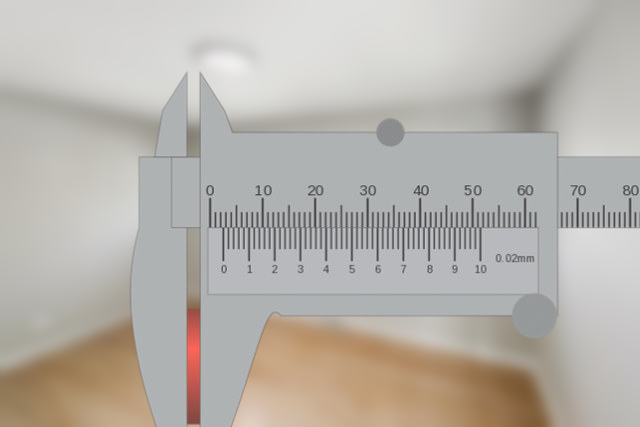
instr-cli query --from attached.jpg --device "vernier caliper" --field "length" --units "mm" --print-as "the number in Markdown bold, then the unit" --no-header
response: **2.5** mm
